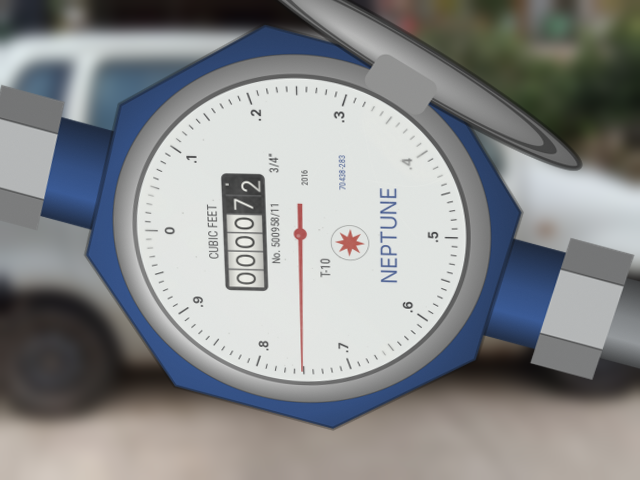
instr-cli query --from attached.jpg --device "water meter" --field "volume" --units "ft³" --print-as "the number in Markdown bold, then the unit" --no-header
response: **71.75** ft³
